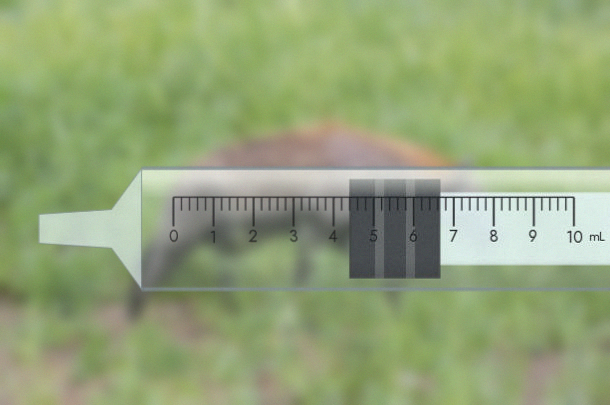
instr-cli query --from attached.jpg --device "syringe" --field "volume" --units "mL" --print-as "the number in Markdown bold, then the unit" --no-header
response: **4.4** mL
